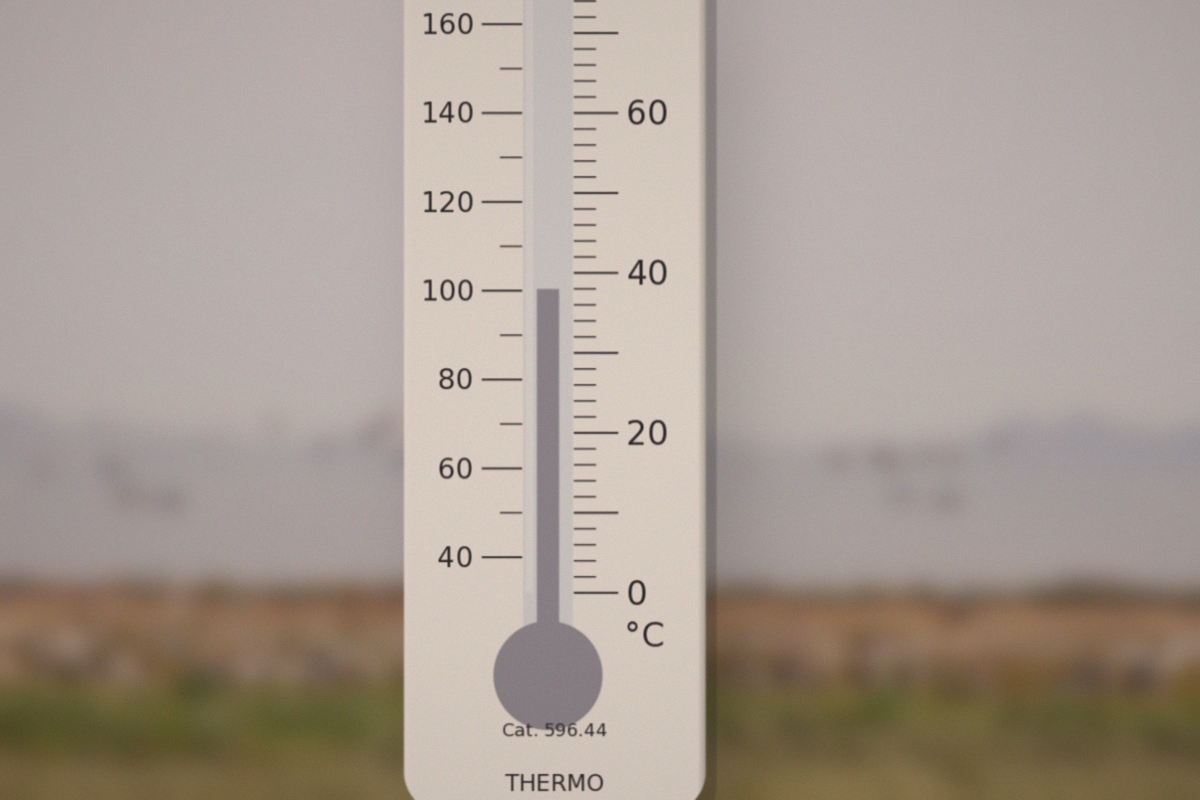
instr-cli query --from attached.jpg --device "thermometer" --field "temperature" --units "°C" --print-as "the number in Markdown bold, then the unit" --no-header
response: **38** °C
